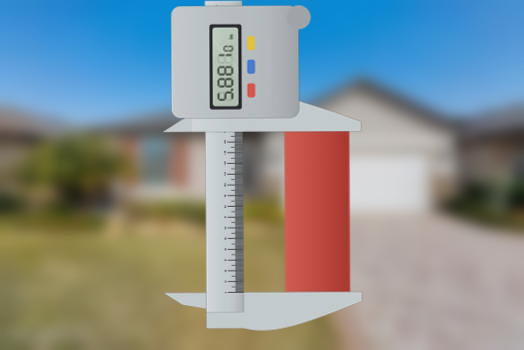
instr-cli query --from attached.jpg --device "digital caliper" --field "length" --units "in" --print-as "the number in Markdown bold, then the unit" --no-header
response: **5.8810** in
